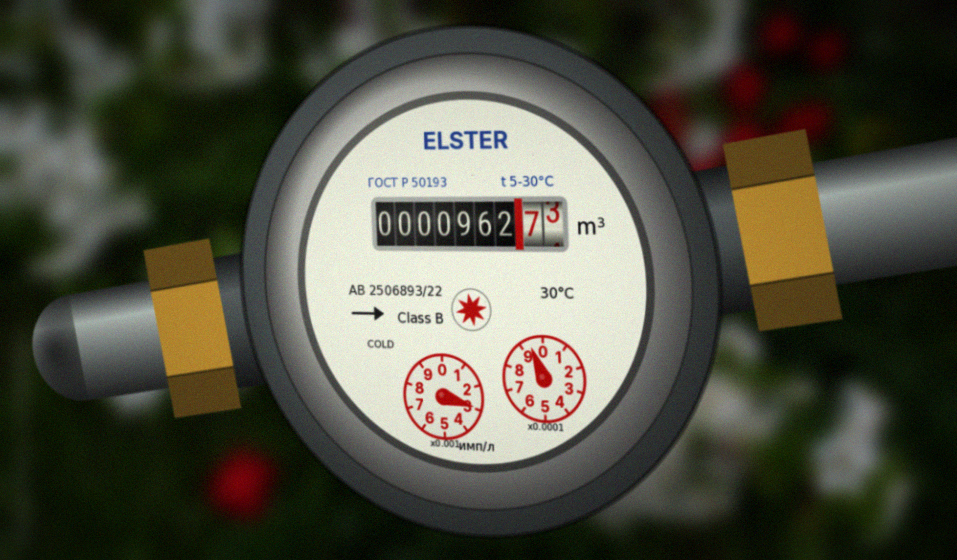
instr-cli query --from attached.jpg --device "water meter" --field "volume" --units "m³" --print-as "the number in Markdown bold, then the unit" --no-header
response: **962.7329** m³
